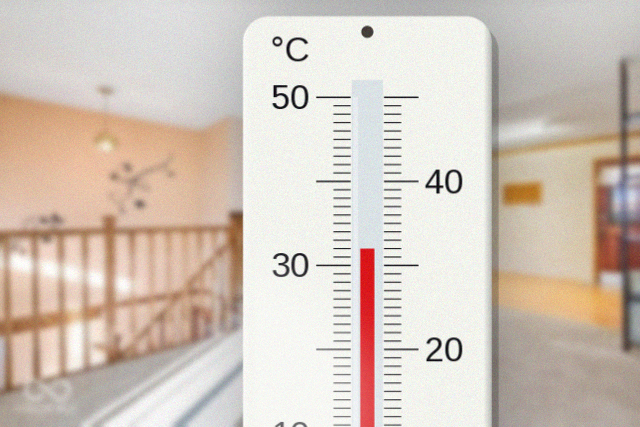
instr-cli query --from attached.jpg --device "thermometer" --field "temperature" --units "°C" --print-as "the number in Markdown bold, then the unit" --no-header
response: **32** °C
